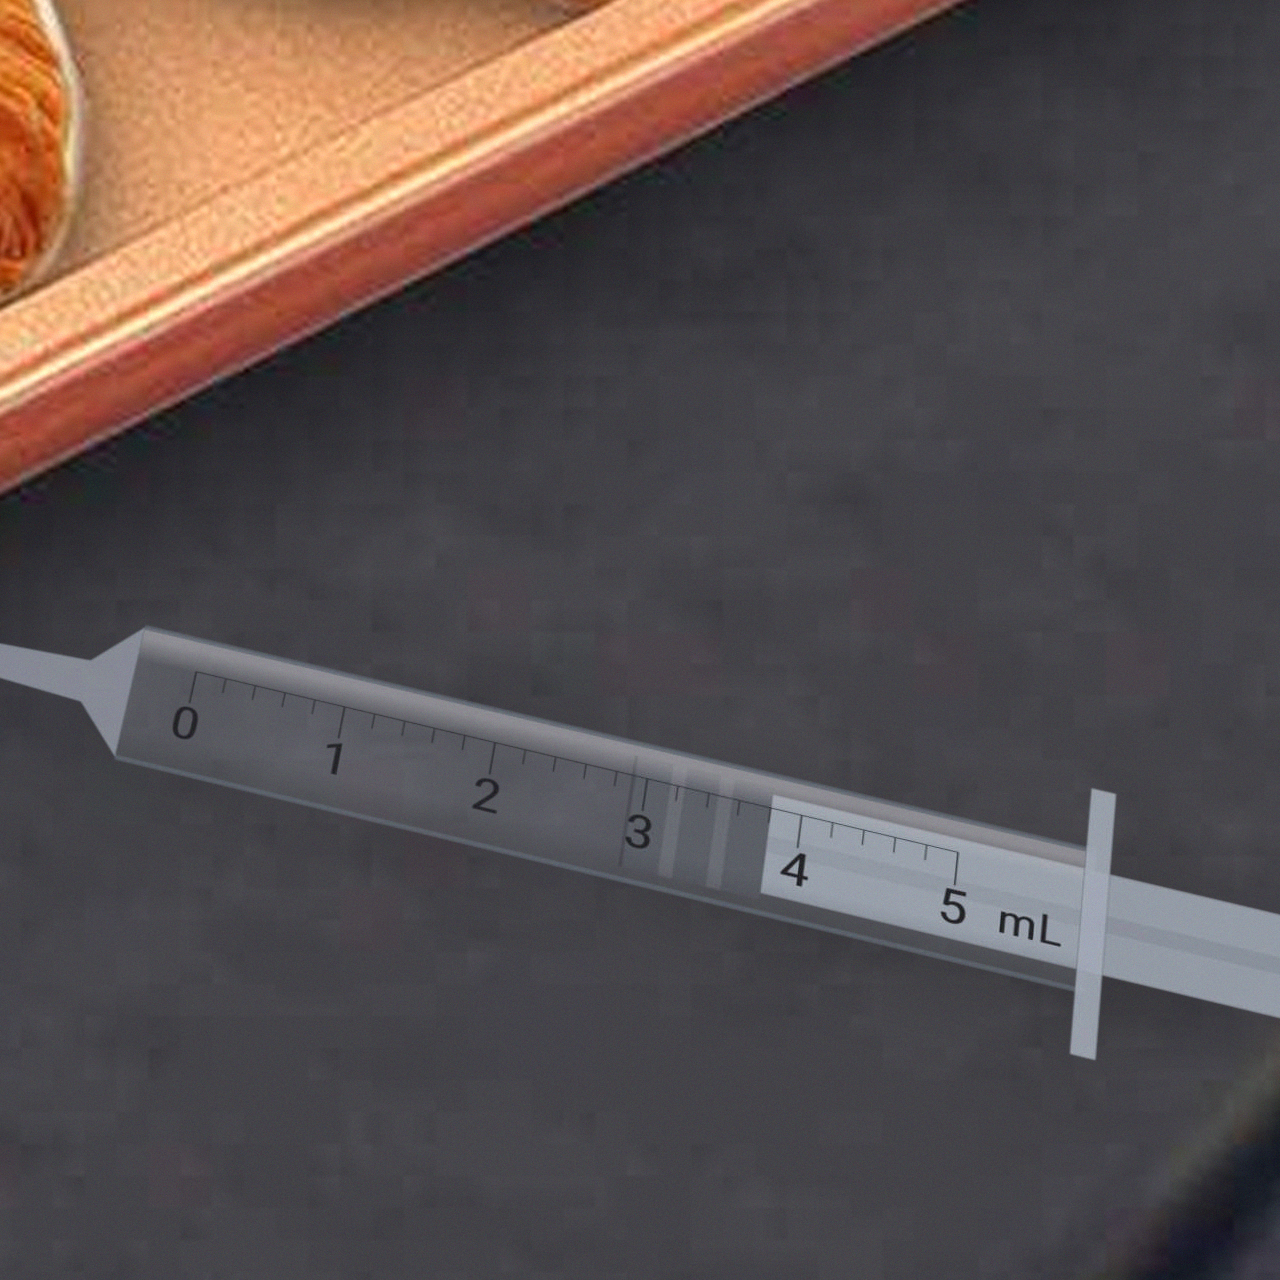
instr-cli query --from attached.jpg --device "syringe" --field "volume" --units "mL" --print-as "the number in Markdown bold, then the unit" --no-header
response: **2.9** mL
